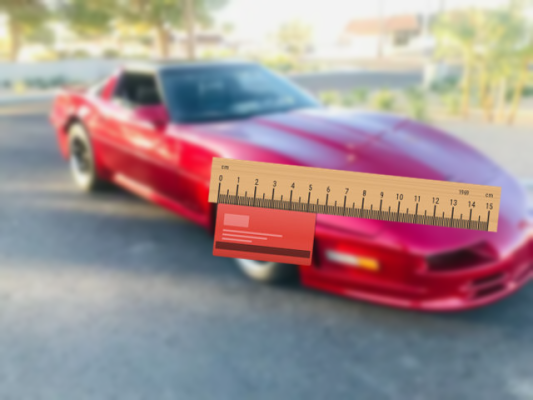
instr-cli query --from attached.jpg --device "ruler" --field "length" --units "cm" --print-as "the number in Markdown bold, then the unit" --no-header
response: **5.5** cm
